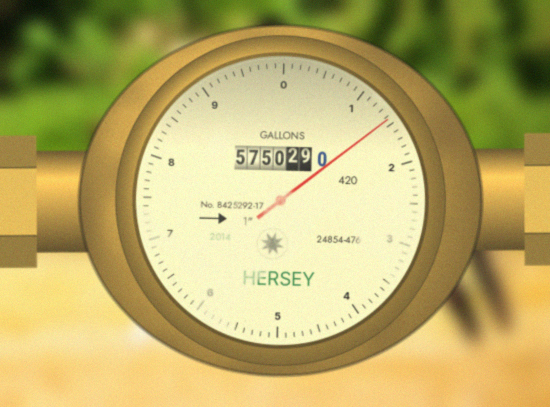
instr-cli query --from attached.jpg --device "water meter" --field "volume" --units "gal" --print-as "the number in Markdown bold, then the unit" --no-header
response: **5750291.4** gal
